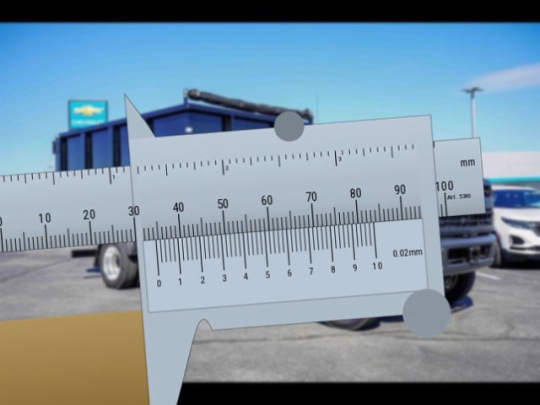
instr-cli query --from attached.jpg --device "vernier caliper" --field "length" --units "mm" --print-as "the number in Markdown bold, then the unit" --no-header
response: **34.5** mm
